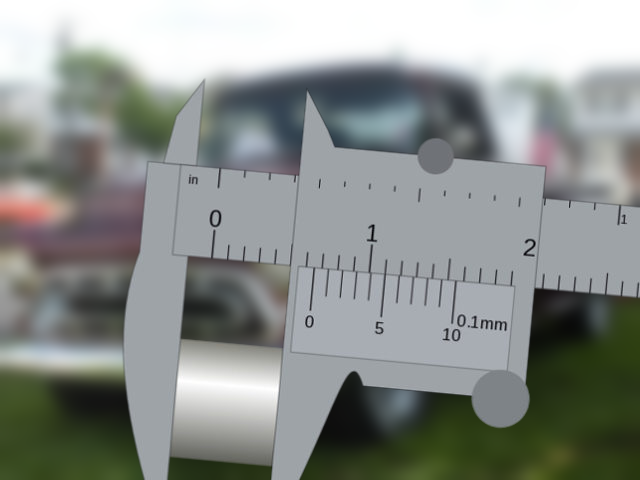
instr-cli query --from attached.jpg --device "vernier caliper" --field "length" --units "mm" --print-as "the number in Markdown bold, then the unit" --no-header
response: **6.5** mm
